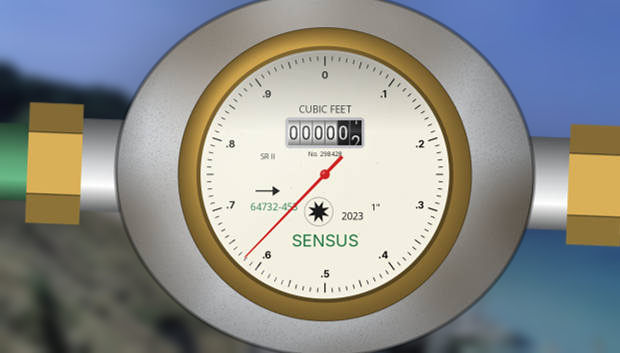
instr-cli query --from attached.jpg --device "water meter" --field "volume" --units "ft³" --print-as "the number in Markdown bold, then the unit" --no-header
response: **1.62** ft³
